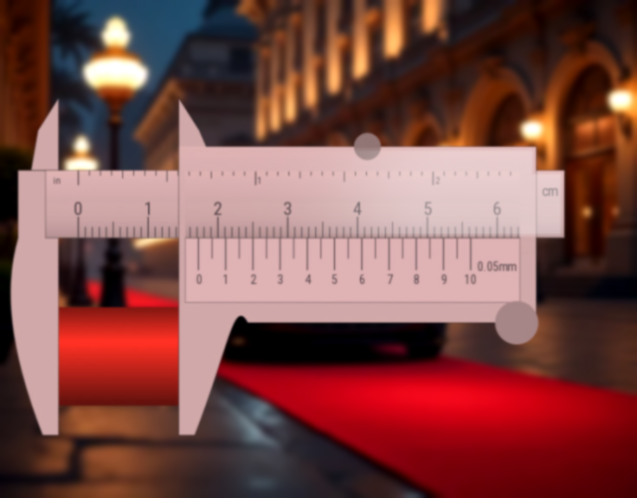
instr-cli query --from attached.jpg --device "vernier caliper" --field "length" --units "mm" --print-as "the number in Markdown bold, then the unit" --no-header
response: **17.2** mm
